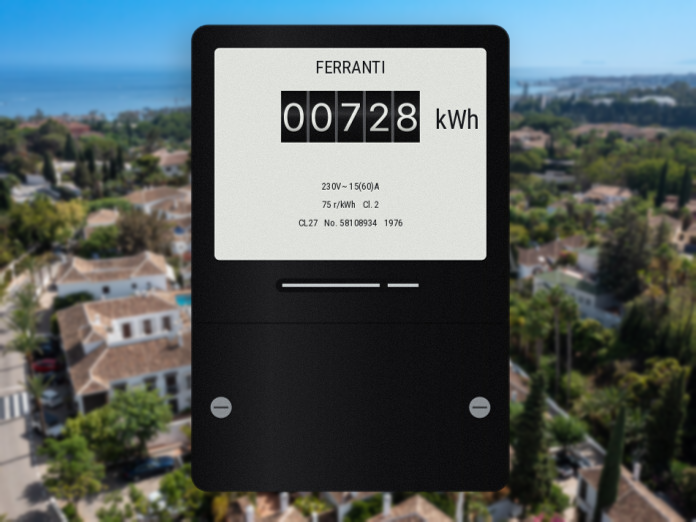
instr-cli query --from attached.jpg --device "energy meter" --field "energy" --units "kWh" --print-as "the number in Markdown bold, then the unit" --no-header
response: **728** kWh
